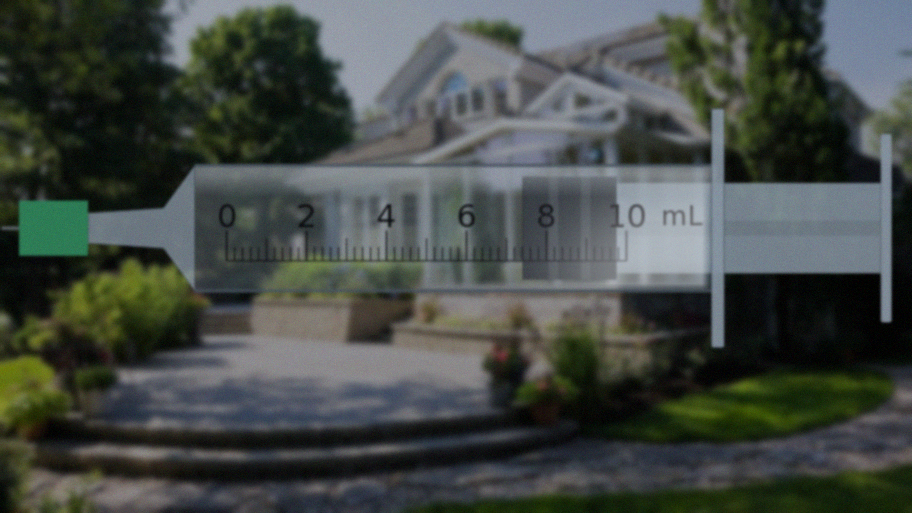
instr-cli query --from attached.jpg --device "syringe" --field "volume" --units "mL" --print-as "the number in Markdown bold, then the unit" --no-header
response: **7.4** mL
